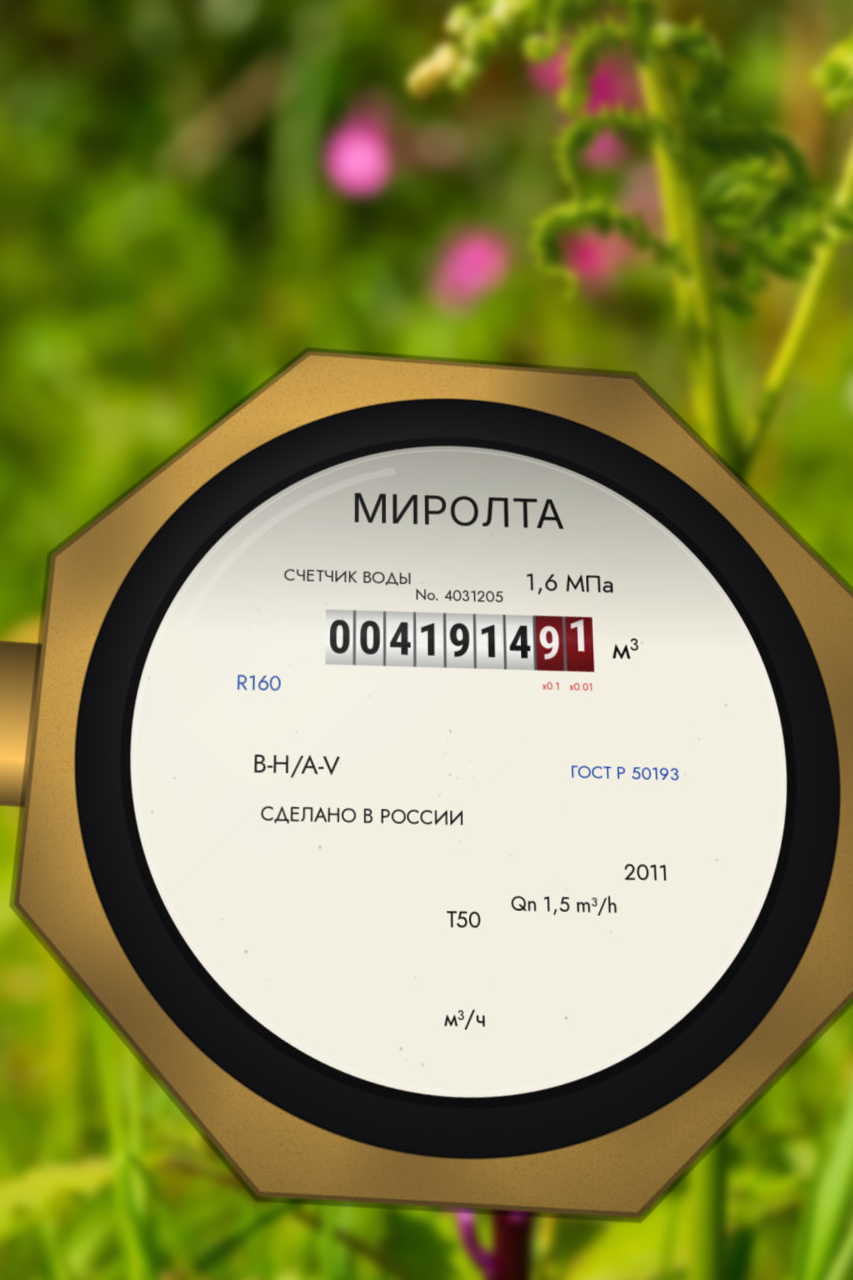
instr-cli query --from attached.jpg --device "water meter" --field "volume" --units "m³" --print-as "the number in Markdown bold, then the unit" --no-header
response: **41914.91** m³
